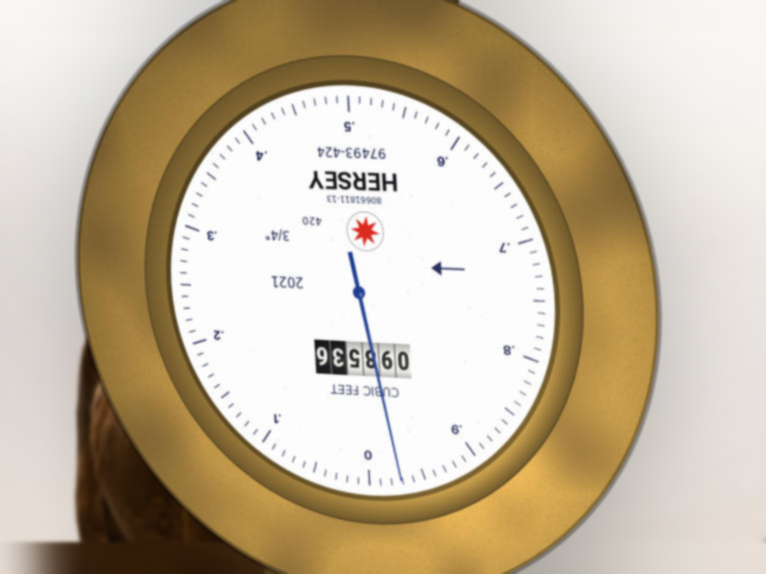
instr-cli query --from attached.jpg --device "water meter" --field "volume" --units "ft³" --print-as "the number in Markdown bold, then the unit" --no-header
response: **98535.97** ft³
